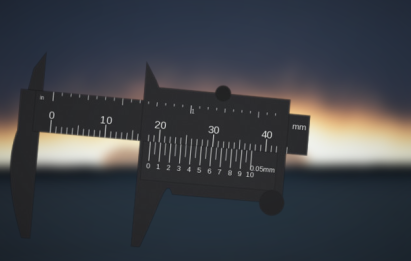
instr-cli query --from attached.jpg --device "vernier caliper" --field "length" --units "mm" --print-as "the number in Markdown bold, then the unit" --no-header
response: **18.4** mm
